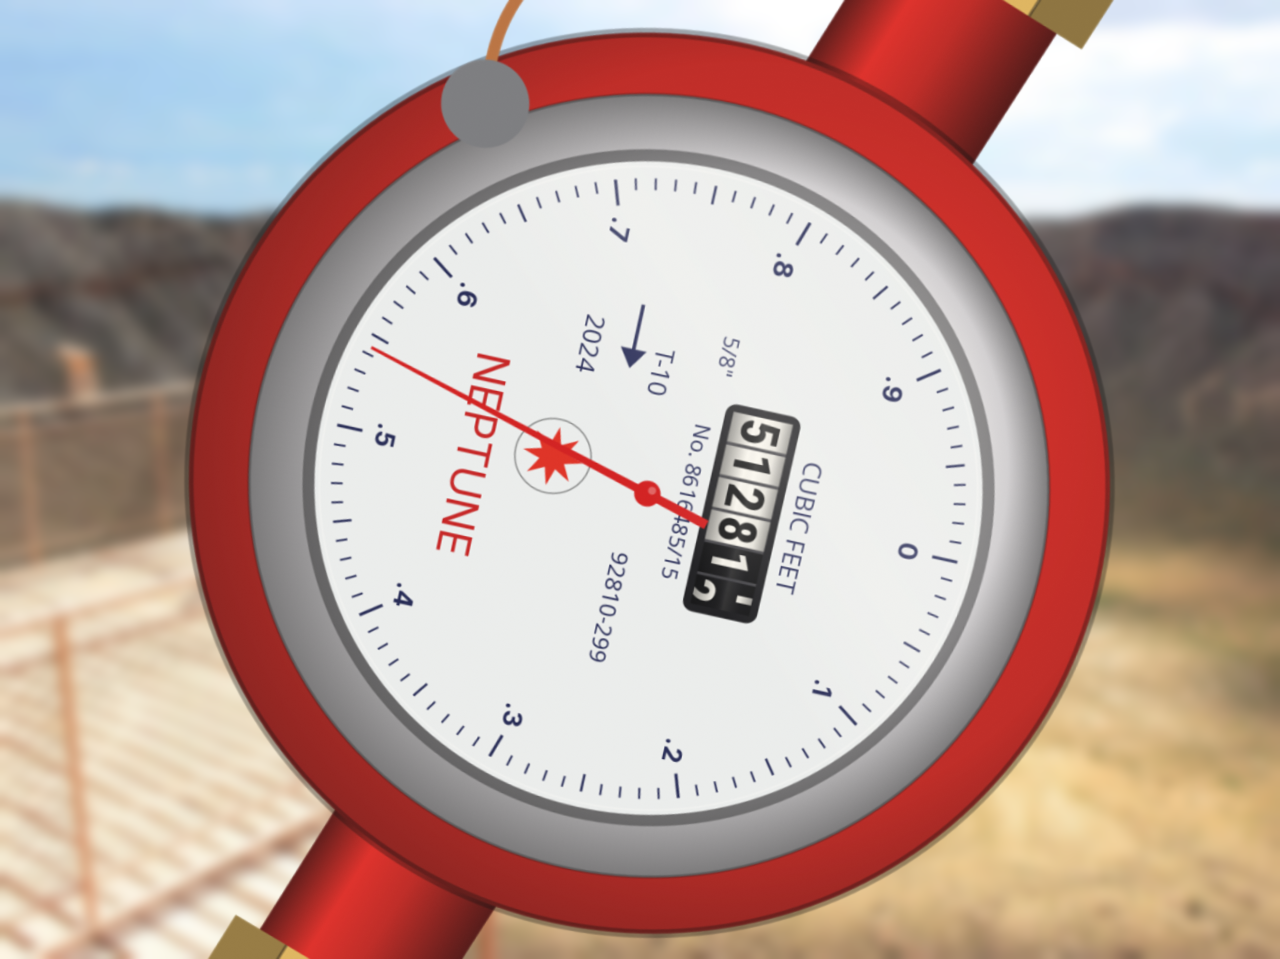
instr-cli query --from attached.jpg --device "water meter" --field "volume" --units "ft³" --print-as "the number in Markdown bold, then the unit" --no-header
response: **512811.54** ft³
